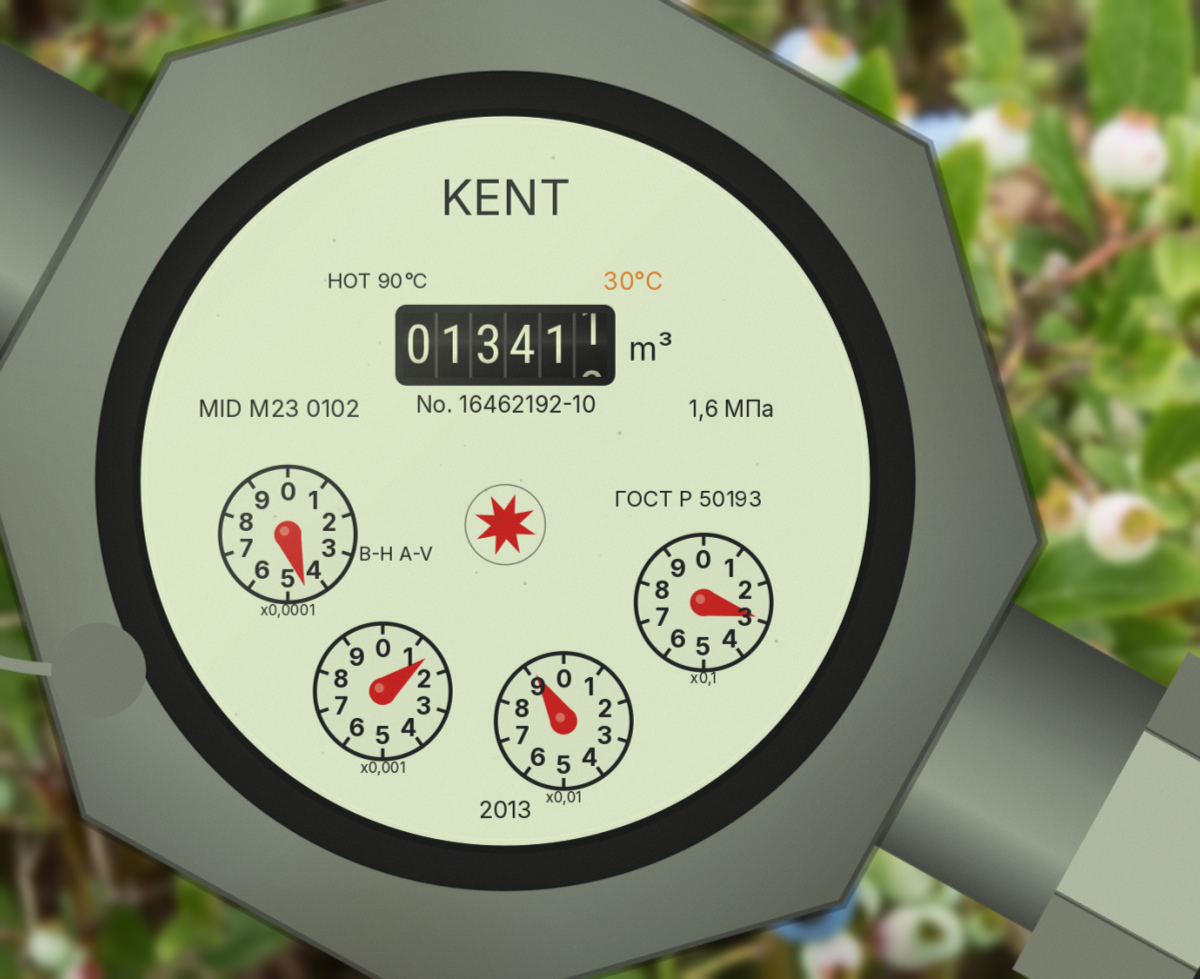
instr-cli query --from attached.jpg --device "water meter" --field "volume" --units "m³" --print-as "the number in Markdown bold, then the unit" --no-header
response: **13411.2914** m³
